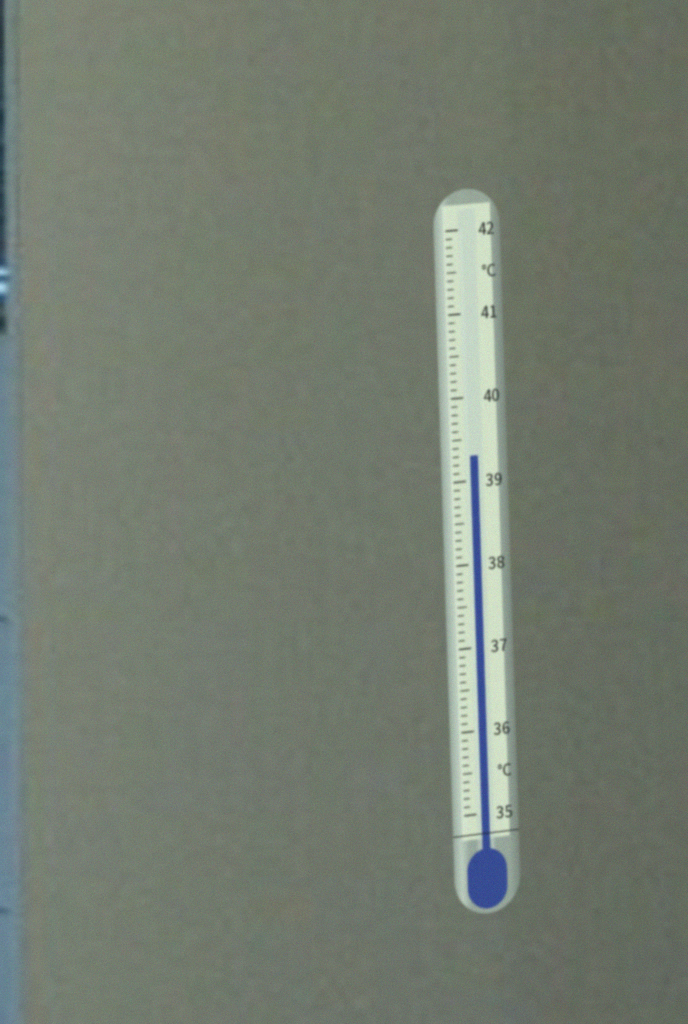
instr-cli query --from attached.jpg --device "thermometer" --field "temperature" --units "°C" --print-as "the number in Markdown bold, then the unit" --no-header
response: **39.3** °C
